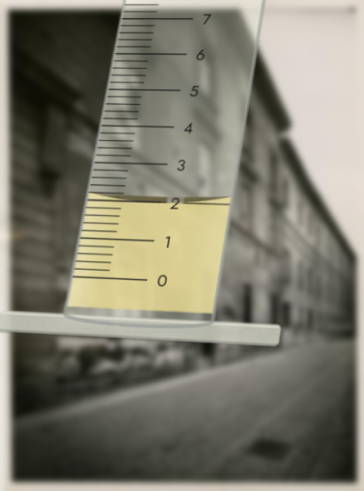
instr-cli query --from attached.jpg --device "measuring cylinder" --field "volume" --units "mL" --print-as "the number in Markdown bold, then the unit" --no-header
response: **2** mL
